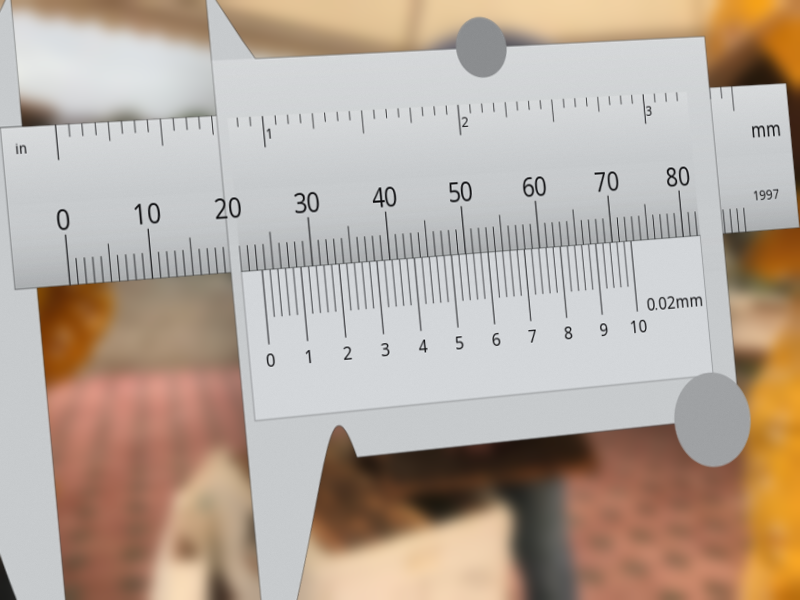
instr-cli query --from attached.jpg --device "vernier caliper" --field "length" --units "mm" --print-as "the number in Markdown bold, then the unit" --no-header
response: **23.6** mm
